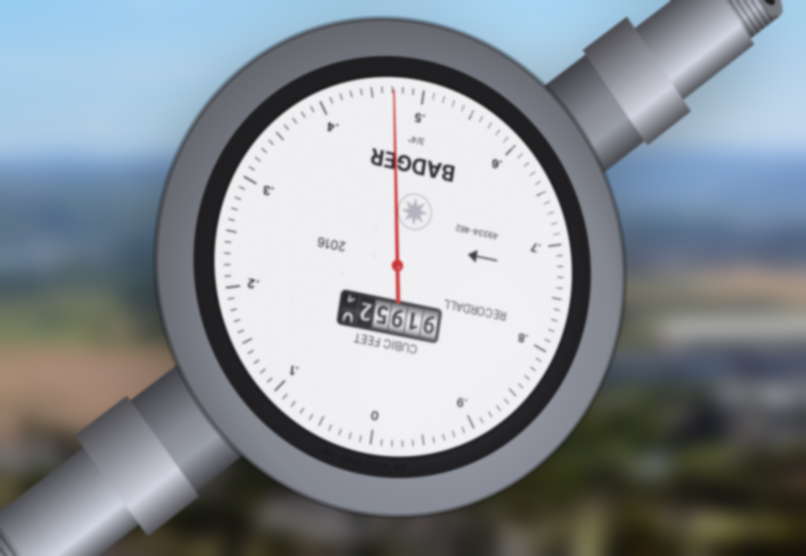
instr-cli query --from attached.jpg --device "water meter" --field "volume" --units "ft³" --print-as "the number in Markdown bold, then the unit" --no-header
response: **919520.47** ft³
